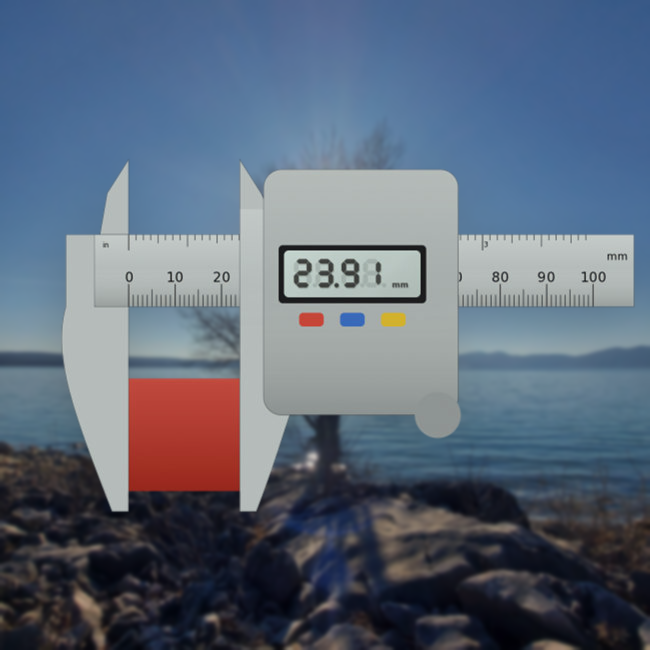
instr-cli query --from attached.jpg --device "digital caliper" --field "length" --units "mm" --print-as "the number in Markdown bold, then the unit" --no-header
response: **23.91** mm
